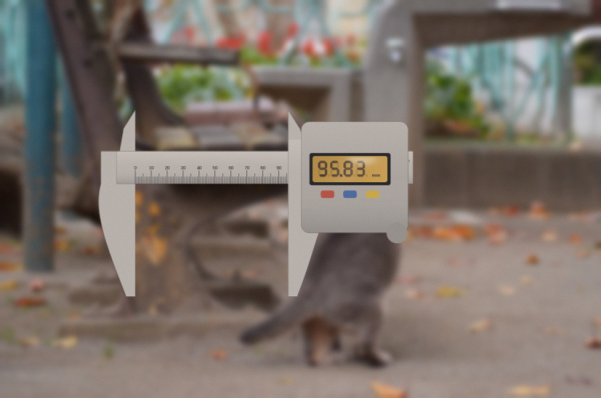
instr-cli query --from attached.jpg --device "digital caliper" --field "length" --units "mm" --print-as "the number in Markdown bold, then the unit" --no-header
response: **95.83** mm
